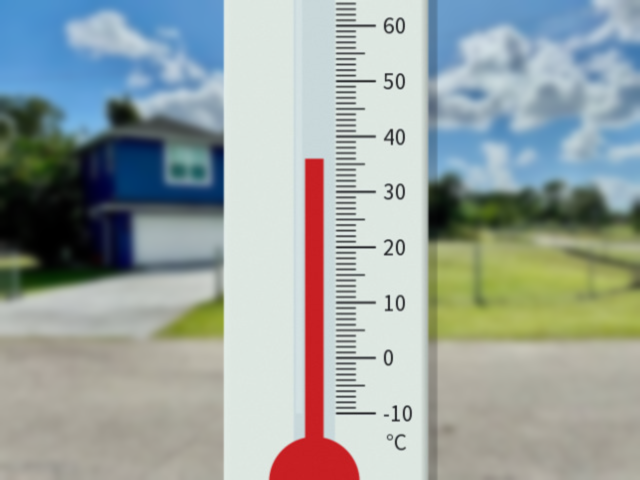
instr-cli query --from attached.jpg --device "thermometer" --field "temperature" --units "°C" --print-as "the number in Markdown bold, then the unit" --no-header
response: **36** °C
